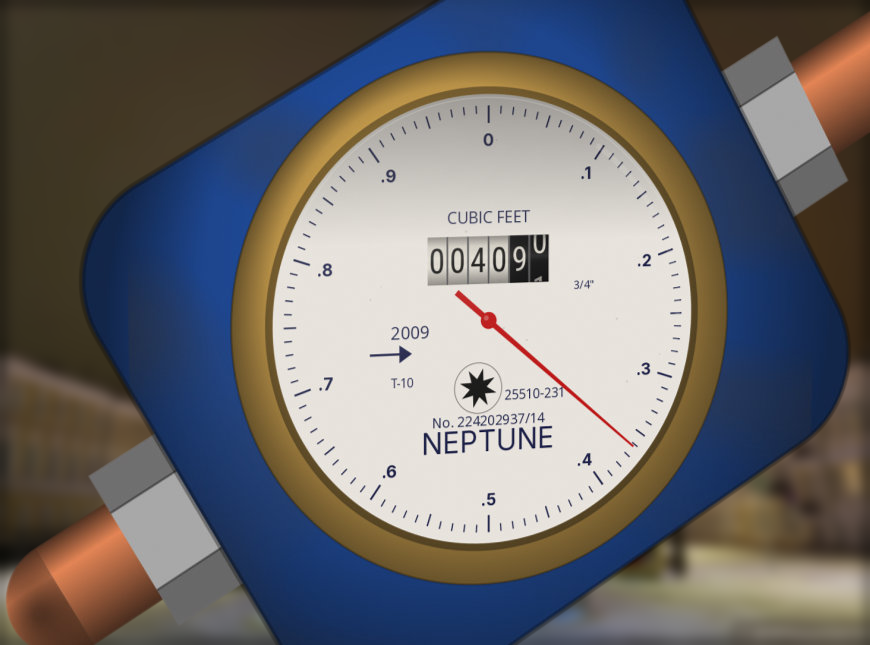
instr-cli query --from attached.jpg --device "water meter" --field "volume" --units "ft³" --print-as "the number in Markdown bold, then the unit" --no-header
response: **4090.36** ft³
